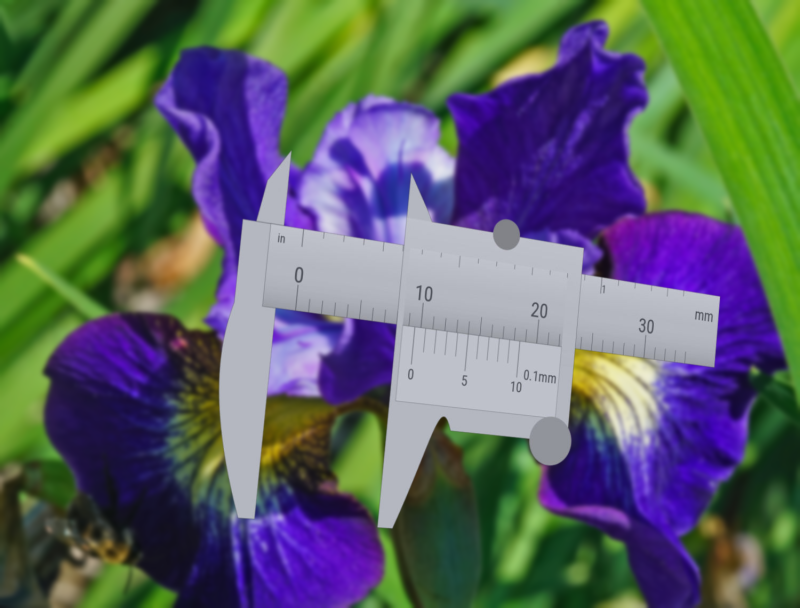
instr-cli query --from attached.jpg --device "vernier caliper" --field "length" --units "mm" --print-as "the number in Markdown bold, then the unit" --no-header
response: **9.5** mm
